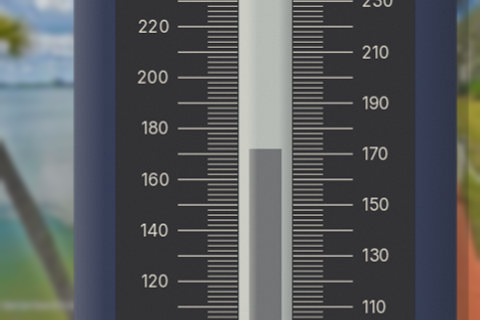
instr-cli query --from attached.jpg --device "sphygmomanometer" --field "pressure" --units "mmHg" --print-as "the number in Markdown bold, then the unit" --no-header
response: **172** mmHg
